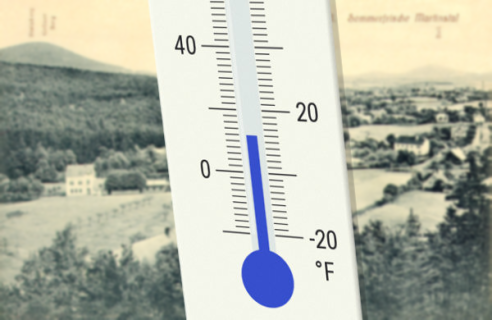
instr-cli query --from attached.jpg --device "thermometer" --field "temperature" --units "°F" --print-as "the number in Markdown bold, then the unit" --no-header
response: **12** °F
